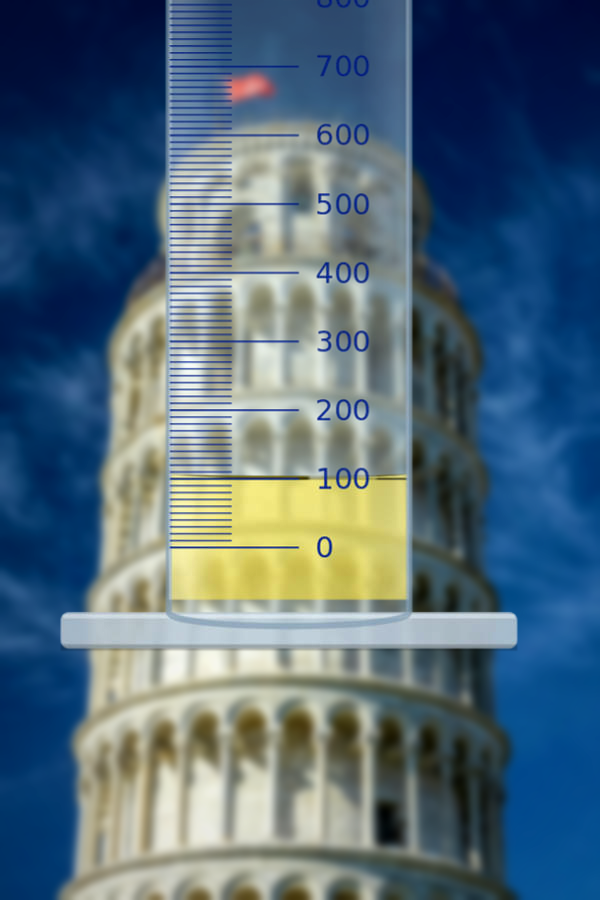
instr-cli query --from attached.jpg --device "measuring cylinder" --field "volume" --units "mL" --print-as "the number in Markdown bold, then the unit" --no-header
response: **100** mL
